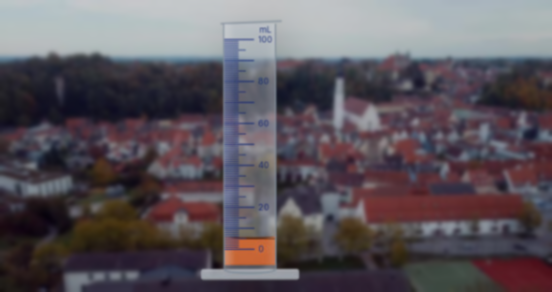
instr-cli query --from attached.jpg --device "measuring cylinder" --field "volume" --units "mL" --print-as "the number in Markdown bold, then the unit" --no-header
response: **5** mL
